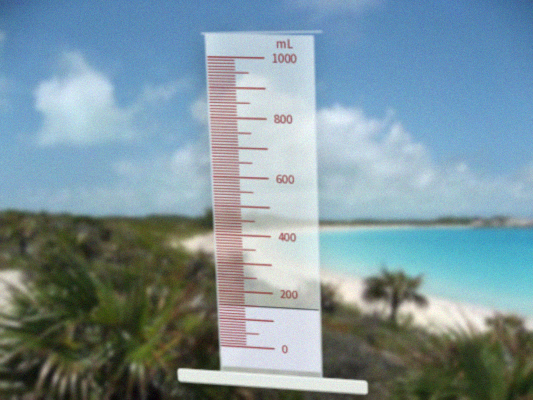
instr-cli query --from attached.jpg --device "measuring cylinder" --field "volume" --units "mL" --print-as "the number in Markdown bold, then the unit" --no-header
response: **150** mL
